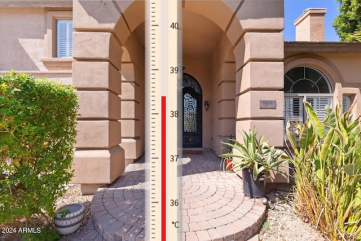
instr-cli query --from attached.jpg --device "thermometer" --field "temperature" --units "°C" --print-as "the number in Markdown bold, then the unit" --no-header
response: **38.4** °C
